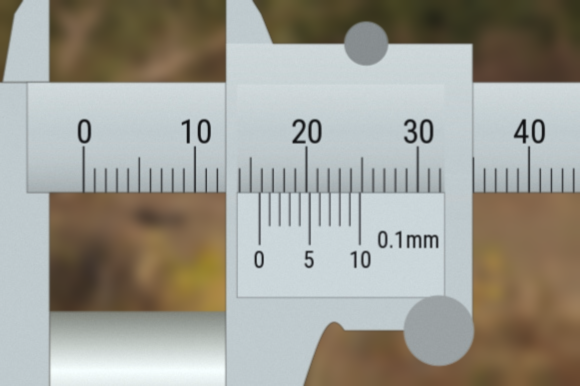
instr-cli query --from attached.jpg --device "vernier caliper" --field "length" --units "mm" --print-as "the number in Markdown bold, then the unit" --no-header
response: **15.8** mm
